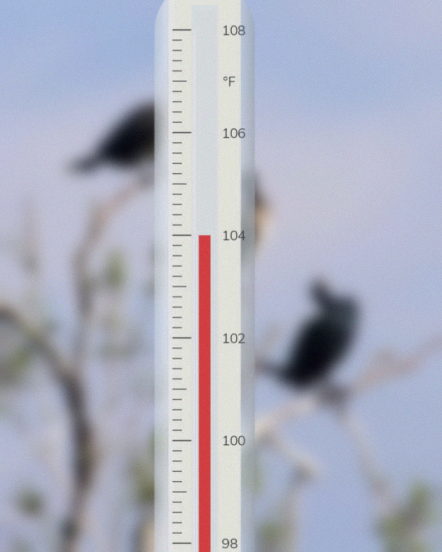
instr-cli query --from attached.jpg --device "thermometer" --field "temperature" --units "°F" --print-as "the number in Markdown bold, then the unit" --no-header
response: **104** °F
